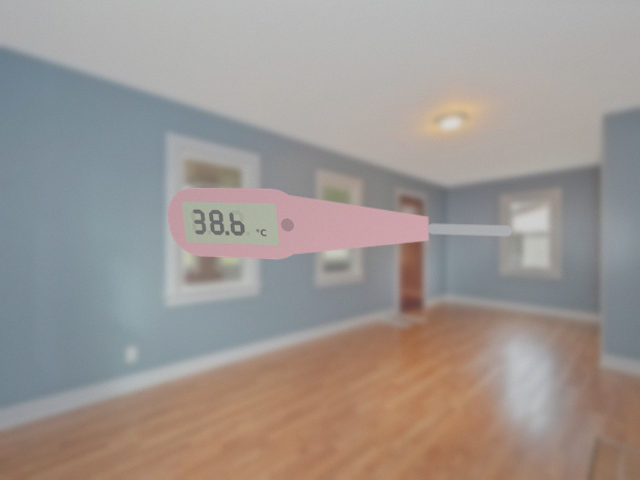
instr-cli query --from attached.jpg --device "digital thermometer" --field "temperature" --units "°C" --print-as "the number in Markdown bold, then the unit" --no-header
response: **38.6** °C
